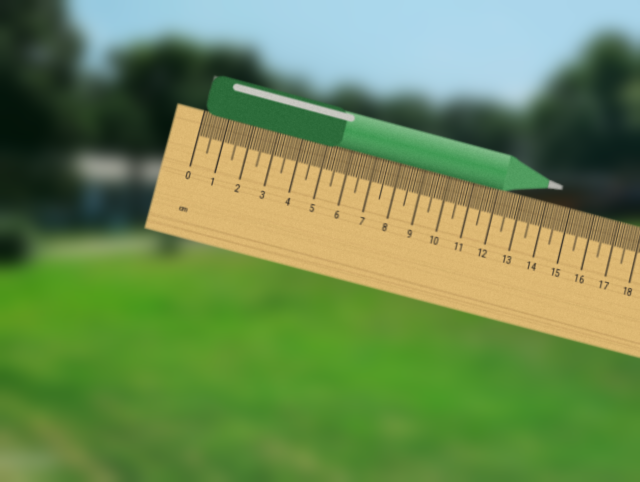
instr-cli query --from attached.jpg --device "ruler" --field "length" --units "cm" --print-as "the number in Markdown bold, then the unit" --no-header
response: **14.5** cm
